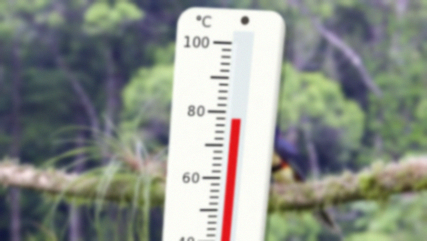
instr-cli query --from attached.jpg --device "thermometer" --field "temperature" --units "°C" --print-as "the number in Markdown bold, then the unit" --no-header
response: **78** °C
